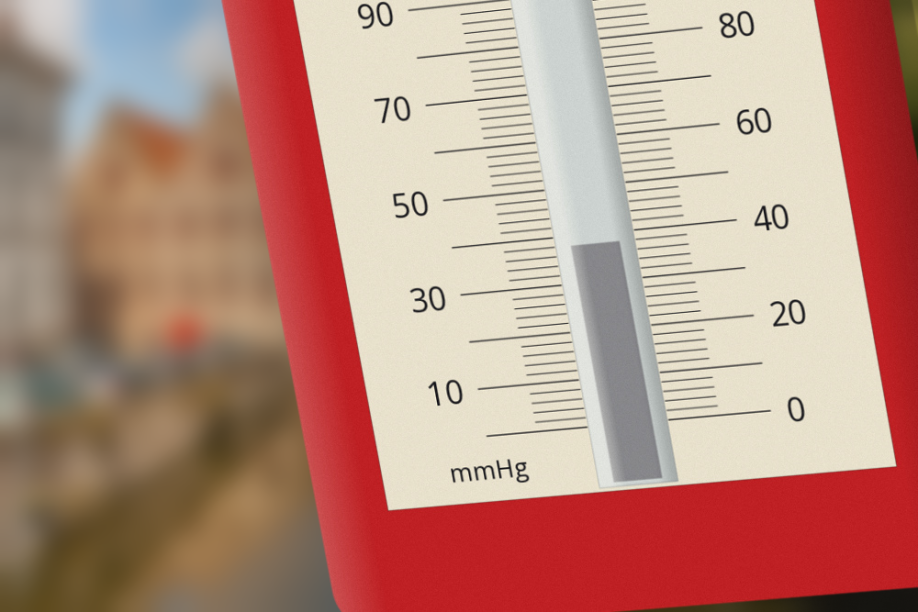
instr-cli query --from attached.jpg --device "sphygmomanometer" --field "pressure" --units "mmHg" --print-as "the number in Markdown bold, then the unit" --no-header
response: **38** mmHg
